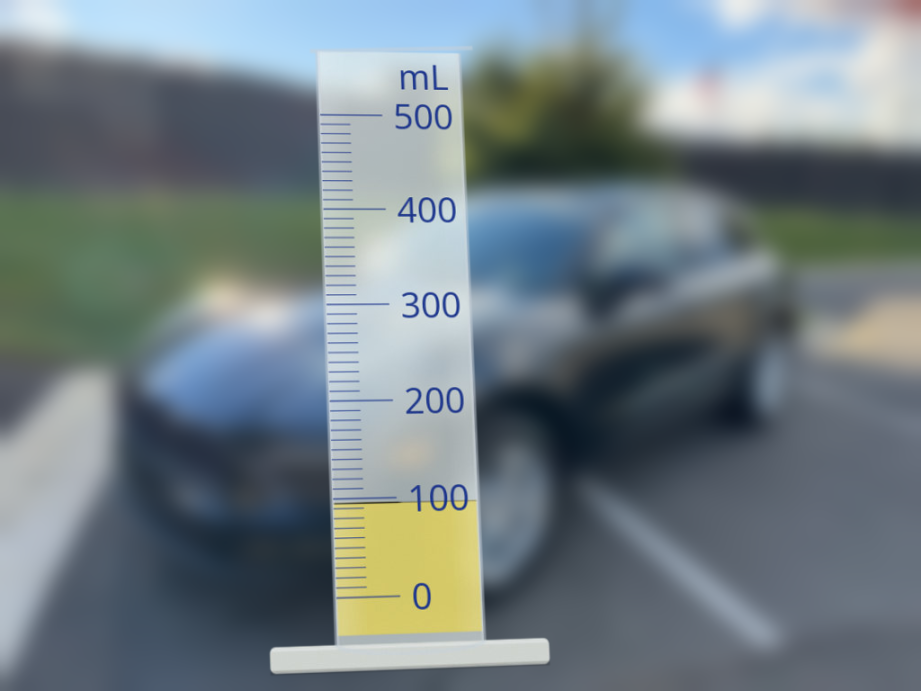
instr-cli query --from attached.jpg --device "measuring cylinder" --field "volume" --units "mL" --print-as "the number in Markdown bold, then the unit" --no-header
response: **95** mL
